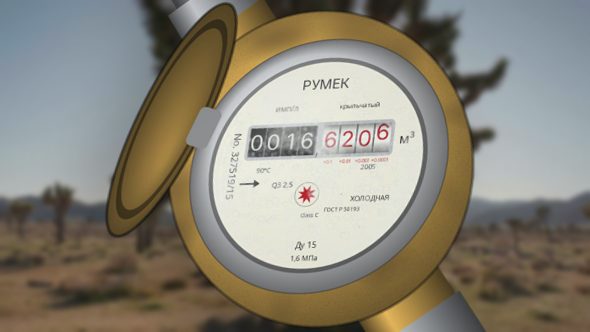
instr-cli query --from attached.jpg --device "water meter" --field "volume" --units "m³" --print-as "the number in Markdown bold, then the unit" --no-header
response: **16.6206** m³
